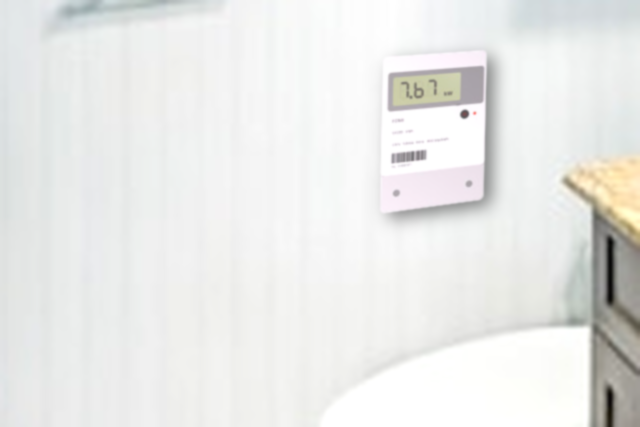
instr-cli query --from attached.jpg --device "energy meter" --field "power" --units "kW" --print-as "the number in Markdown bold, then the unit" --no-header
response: **7.67** kW
